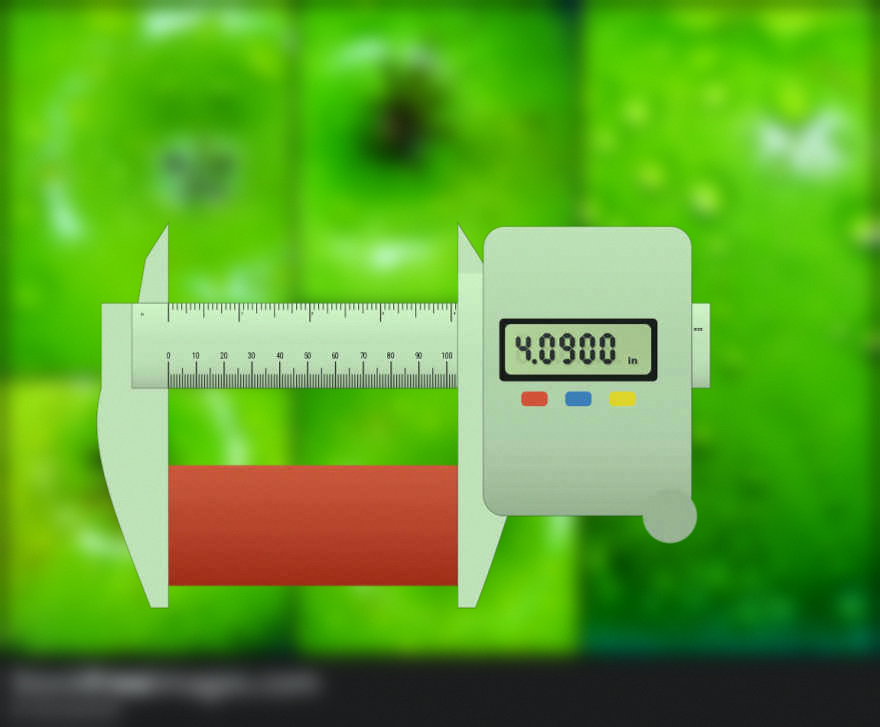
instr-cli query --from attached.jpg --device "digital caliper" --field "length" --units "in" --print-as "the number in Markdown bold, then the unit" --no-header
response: **4.0900** in
